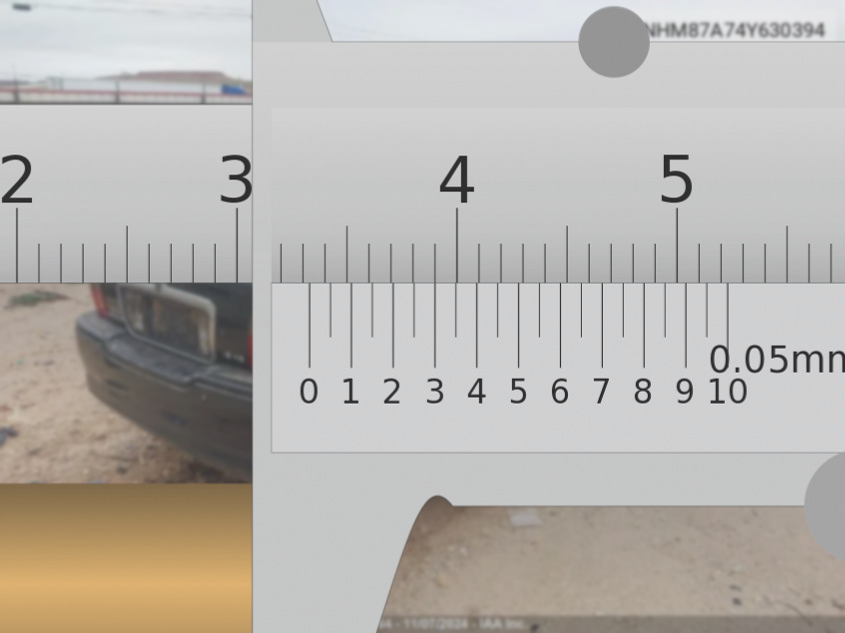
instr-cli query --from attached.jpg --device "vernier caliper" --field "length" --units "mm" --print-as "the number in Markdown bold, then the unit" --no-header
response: **33.3** mm
